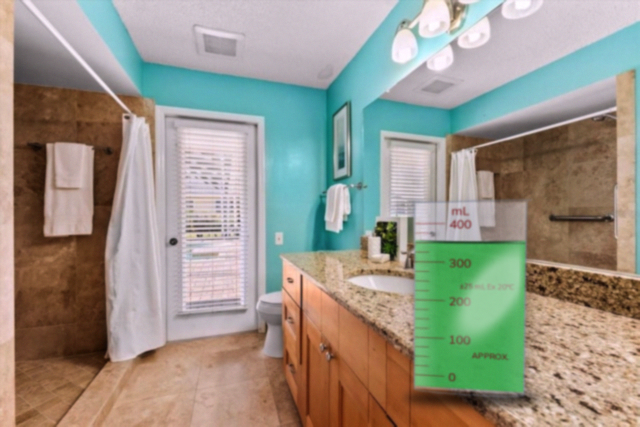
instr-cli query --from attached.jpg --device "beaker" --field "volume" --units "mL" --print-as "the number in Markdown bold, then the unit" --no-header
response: **350** mL
